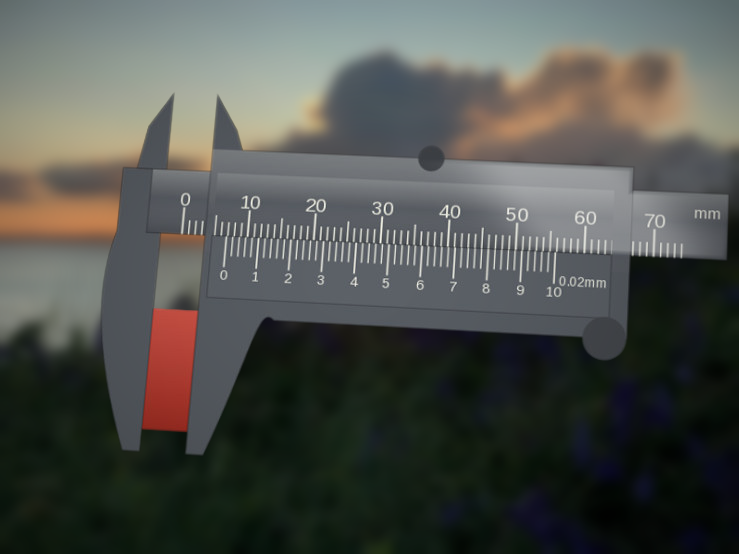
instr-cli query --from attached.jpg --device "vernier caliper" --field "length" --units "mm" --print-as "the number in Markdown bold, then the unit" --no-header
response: **6.8** mm
